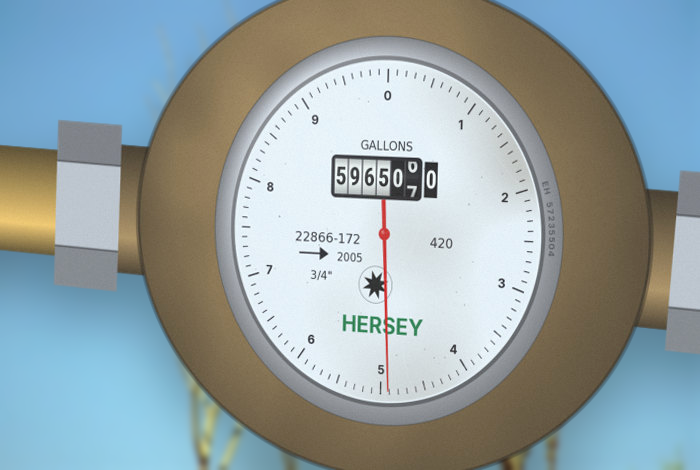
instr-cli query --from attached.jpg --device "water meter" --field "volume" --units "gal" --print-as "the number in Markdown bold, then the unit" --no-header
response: **5965064.9** gal
